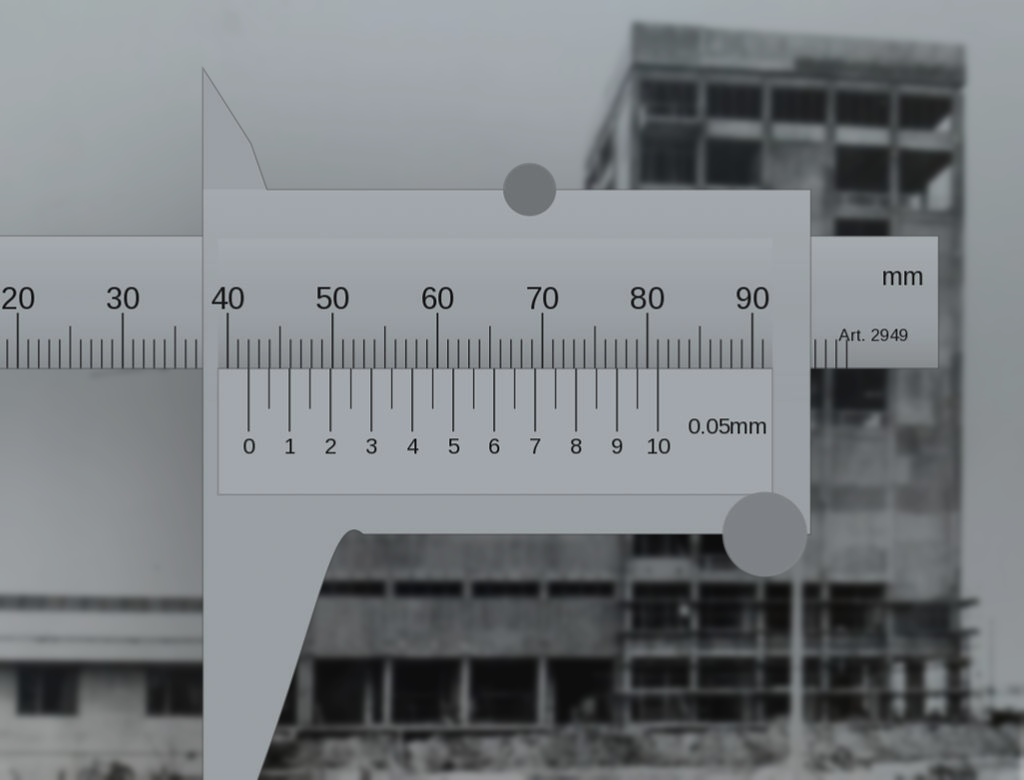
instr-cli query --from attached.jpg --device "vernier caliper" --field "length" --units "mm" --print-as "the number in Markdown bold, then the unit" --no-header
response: **42.0** mm
